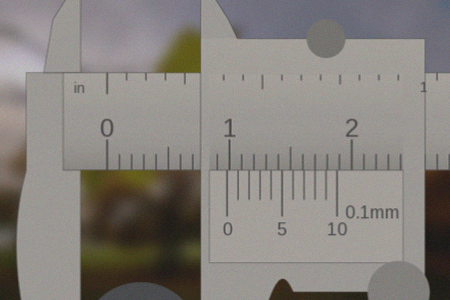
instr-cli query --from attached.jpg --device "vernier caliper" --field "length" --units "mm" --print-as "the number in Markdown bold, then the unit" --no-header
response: **9.8** mm
